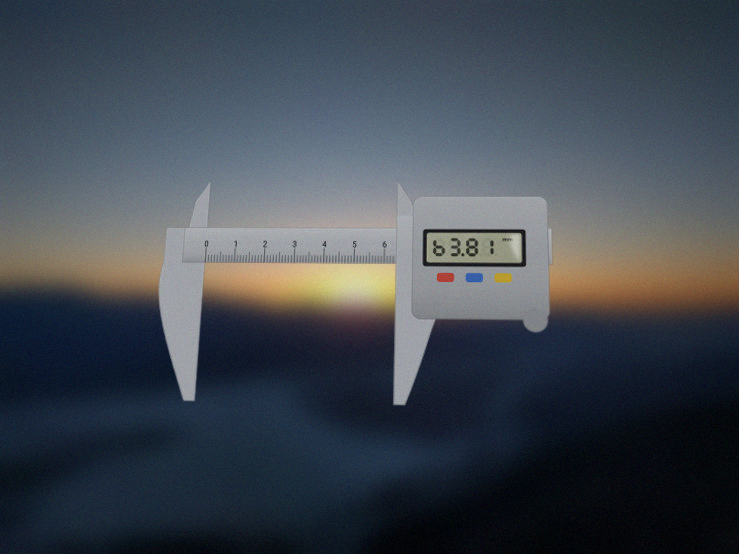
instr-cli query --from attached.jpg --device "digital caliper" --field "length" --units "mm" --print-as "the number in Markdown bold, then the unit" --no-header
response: **63.81** mm
